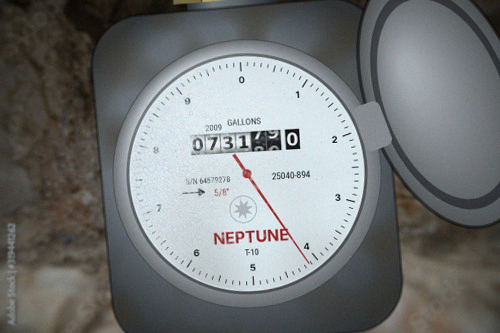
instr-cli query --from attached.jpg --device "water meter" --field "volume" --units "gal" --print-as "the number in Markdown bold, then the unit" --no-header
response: **731794.1** gal
